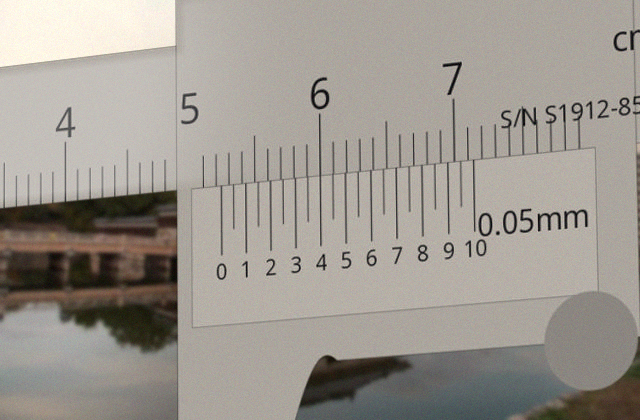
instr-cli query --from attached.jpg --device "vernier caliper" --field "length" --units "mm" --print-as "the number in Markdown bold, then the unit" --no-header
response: **52.4** mm
